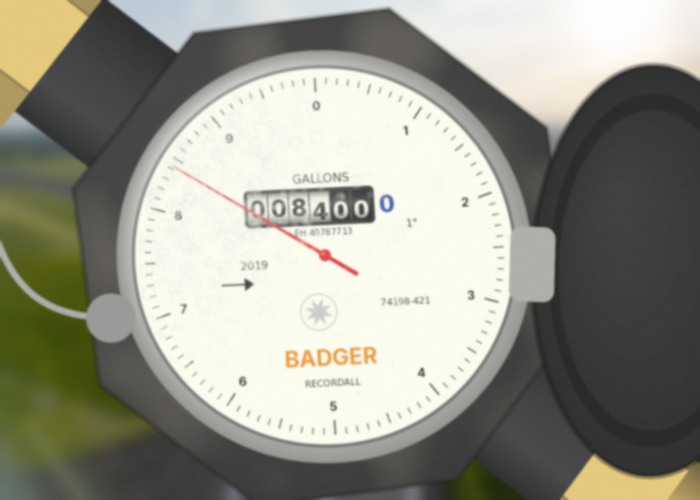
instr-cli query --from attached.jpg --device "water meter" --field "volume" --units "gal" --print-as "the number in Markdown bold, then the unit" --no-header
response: **83998.4** gal
